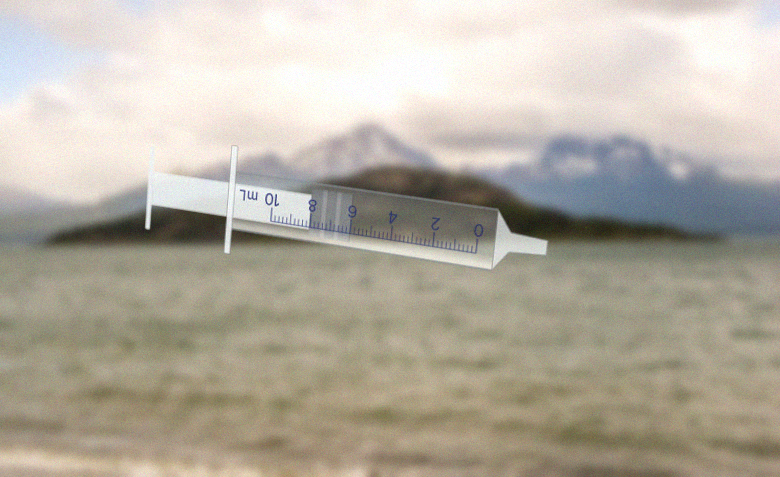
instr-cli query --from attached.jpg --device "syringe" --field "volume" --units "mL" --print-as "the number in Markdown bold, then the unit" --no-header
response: **6** mL
